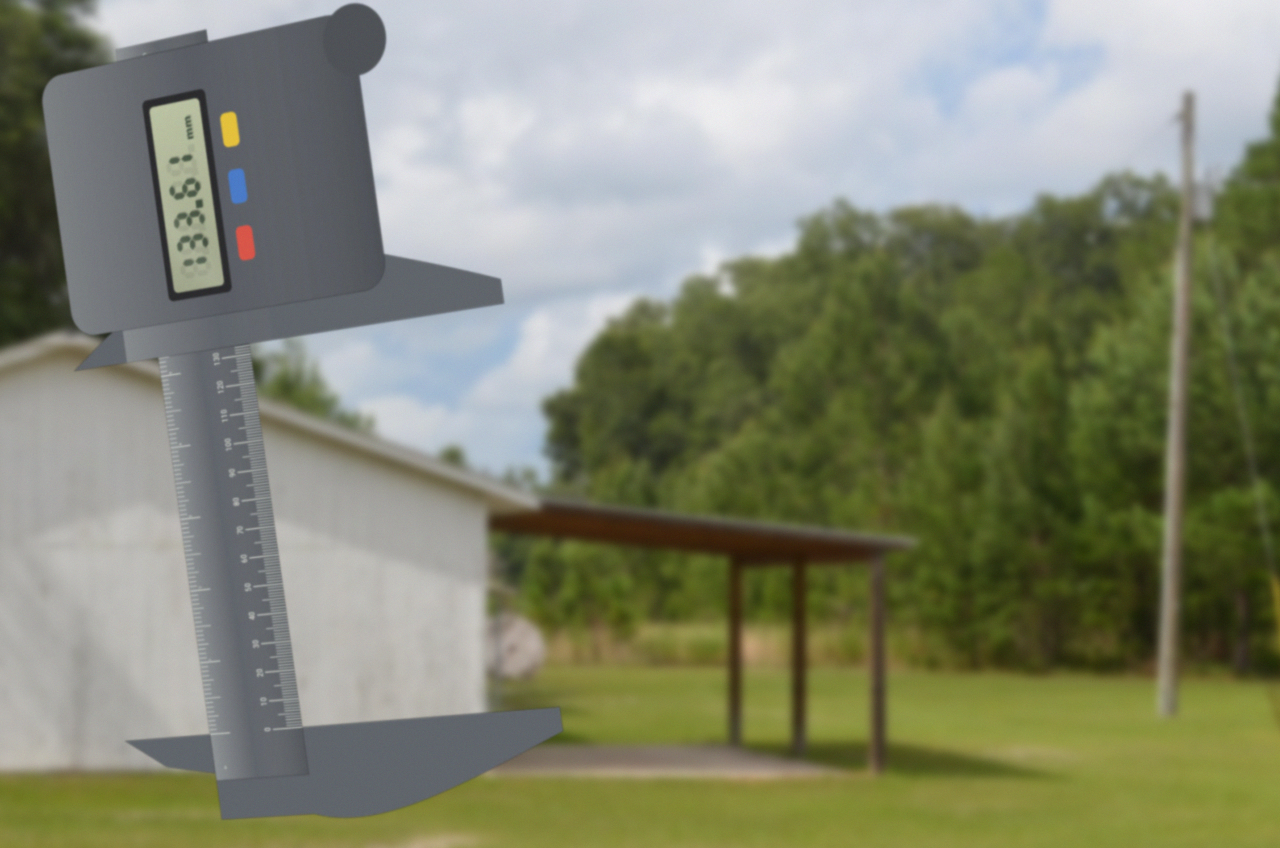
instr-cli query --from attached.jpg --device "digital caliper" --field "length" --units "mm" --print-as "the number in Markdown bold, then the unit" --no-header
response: **133.61** mm
